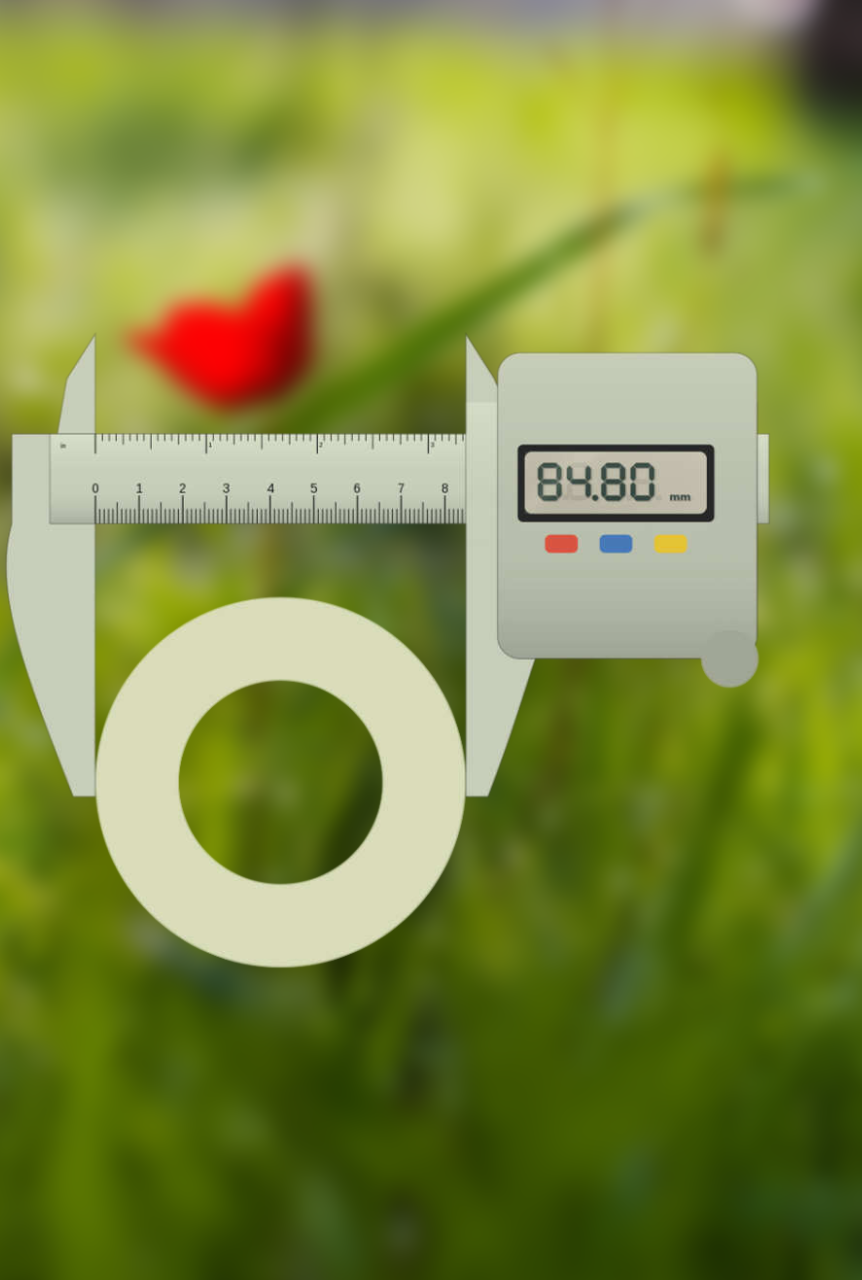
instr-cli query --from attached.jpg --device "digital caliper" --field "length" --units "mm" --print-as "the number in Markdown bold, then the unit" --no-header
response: **84.80** mm
